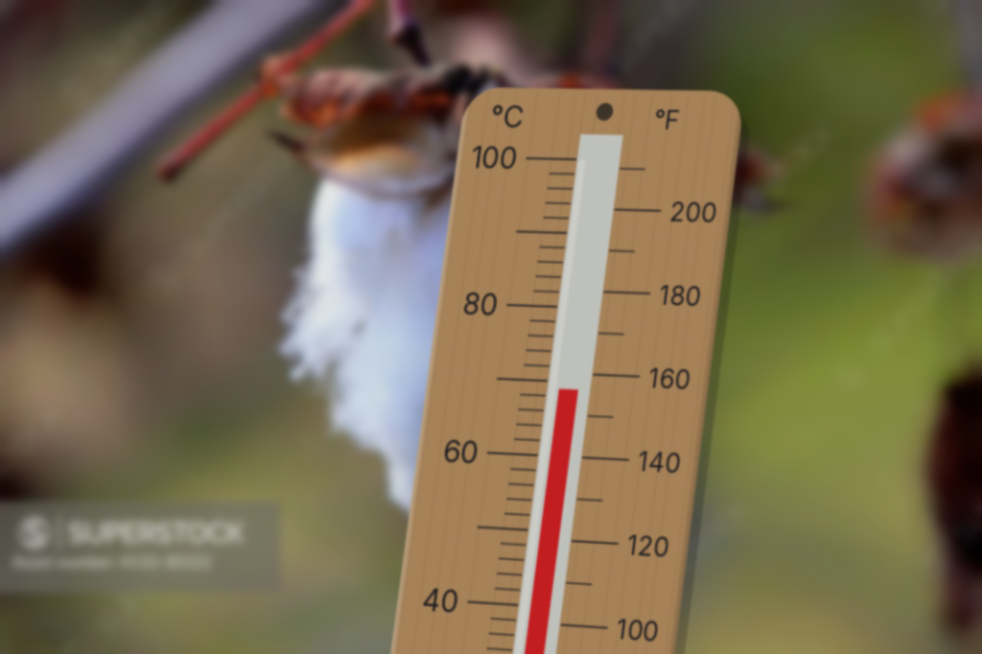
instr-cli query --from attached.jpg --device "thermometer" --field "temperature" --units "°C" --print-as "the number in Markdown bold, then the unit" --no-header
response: **69** °C
